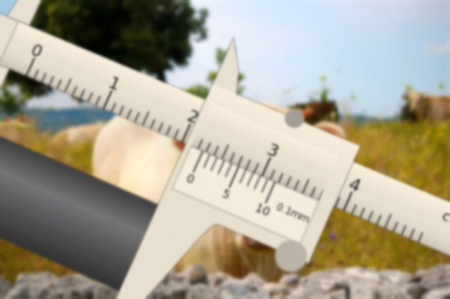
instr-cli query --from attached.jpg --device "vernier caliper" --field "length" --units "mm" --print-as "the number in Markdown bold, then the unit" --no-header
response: **22.6** mm
